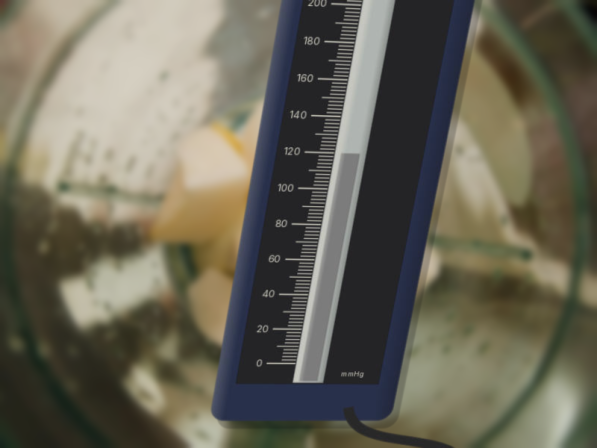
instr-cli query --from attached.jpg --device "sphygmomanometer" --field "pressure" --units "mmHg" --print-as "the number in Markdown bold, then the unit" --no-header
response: **120** mmHg
